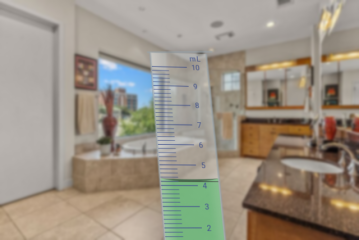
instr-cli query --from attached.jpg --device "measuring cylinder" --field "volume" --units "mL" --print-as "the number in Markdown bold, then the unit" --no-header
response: **4.2** mL
